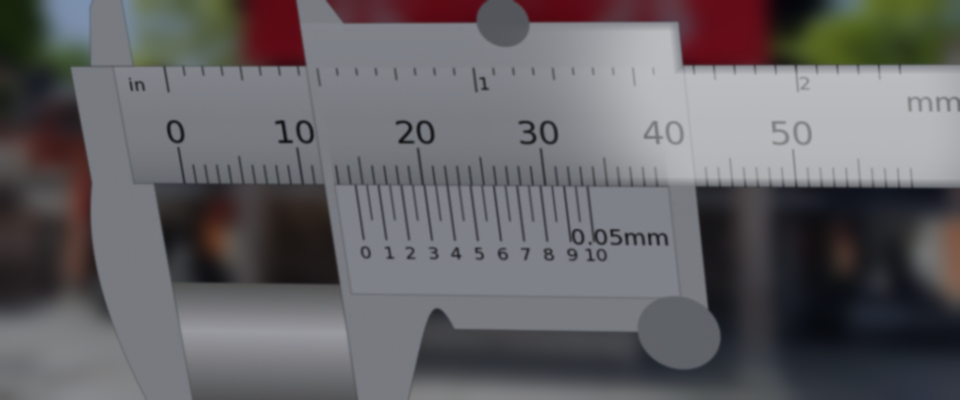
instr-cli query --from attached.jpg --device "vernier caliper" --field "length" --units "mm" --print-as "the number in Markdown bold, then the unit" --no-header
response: **14.4** mm
